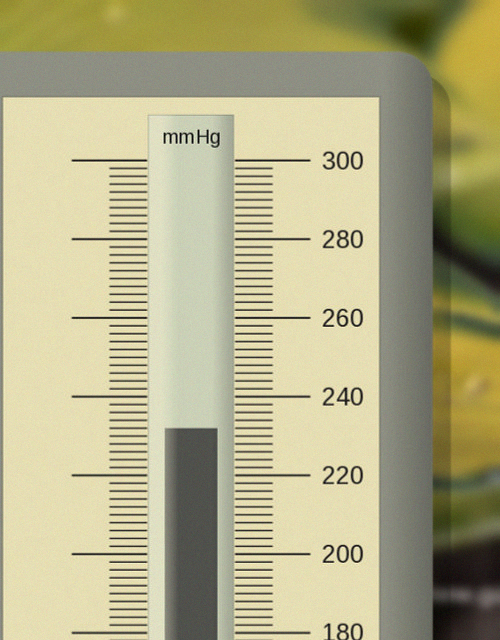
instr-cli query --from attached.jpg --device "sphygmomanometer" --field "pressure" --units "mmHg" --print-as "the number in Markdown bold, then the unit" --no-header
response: **232** mmHg
